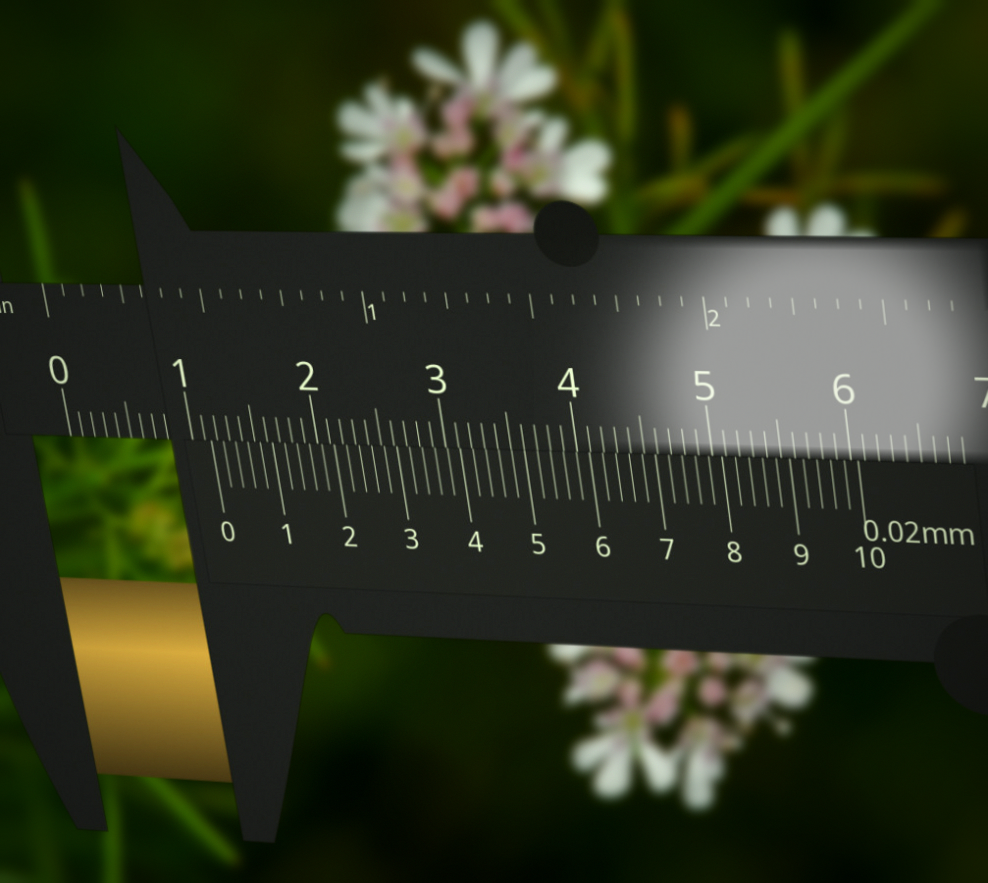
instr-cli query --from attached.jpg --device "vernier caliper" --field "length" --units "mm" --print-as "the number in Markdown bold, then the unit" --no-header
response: **11.5** mm
